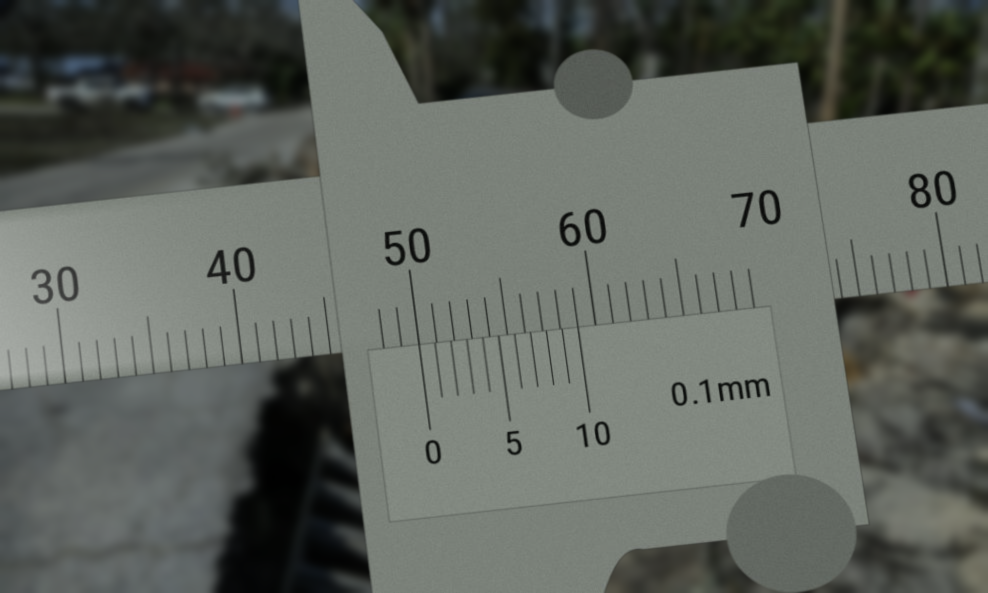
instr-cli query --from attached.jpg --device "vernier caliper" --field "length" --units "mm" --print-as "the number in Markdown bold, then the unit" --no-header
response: **50.0** mm
